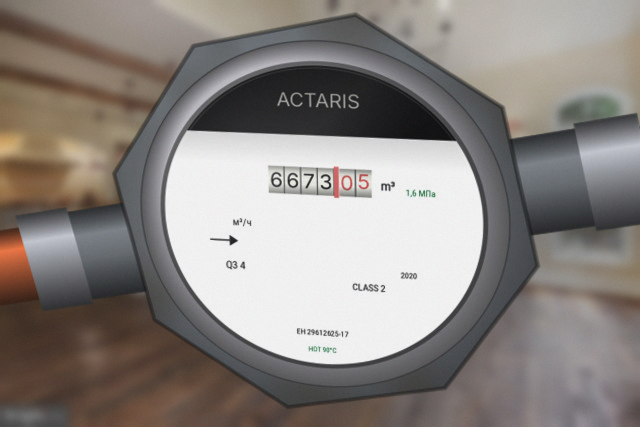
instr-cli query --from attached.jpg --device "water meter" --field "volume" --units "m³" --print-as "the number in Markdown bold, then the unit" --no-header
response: **6673.05** m³
